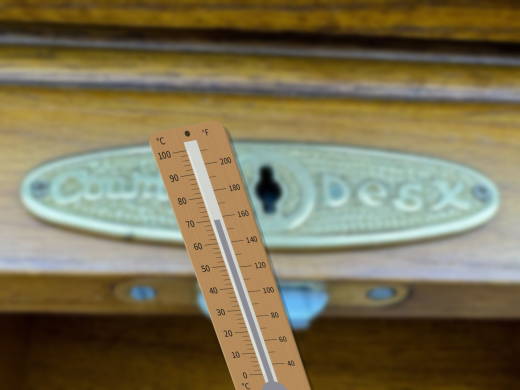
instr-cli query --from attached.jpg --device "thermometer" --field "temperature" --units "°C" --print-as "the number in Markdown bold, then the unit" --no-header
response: **70** °C
